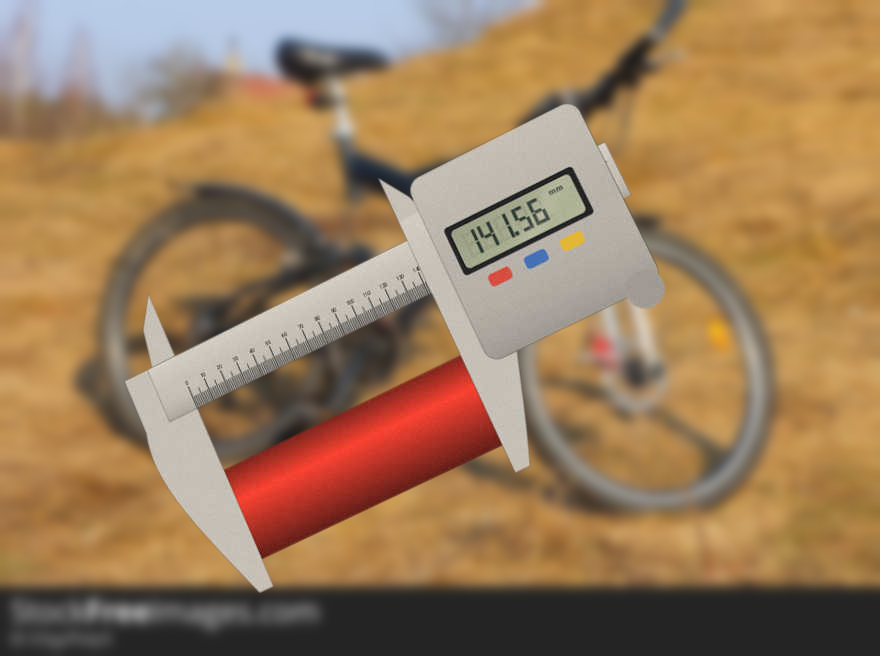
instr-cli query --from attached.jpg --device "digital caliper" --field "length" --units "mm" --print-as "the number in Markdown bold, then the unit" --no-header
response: **141.56** mm
